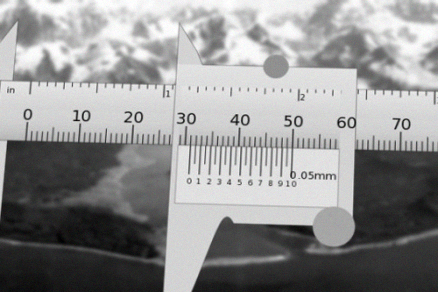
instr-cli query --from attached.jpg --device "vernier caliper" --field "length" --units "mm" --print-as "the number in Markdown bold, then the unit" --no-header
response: **31.0** mm
